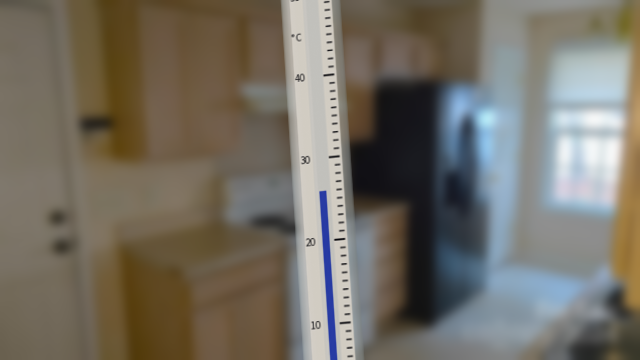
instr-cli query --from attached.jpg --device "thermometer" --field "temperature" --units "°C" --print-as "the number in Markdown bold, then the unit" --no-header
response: **26** °C
